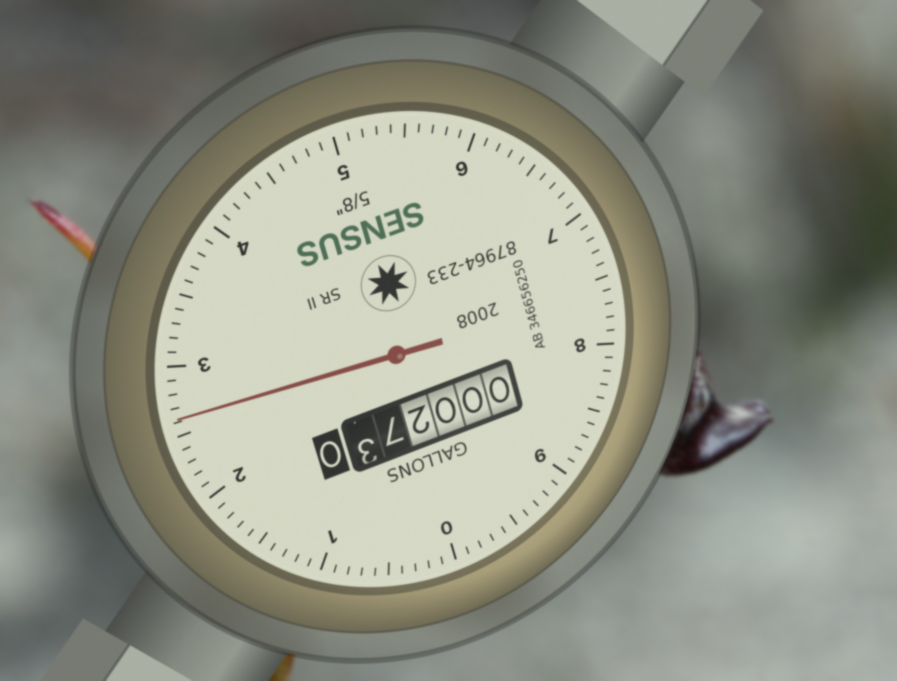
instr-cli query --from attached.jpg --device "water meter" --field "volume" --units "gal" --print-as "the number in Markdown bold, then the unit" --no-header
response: **2732.6** gal
